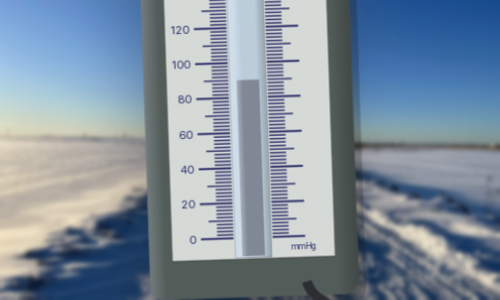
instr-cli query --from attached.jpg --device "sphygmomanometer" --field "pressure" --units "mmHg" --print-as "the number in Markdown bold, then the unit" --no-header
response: **90** mmHg
